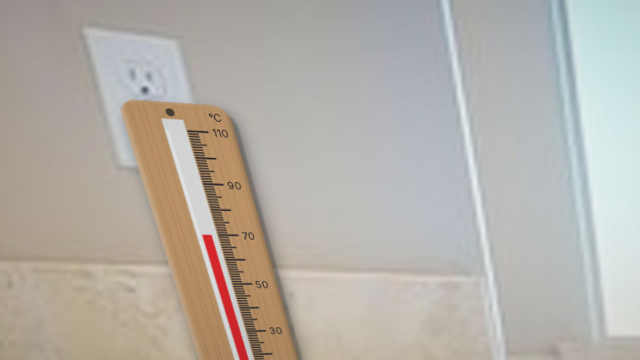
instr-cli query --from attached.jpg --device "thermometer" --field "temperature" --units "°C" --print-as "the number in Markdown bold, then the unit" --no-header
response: **70** °C
